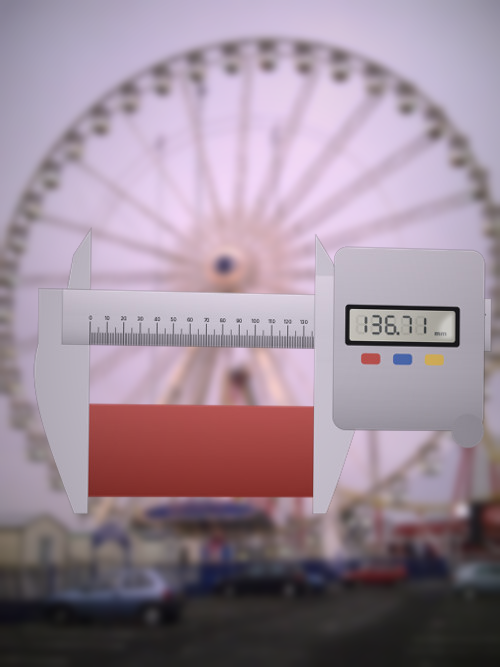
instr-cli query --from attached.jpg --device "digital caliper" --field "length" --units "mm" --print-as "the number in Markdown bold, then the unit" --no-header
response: **136.71** mm
